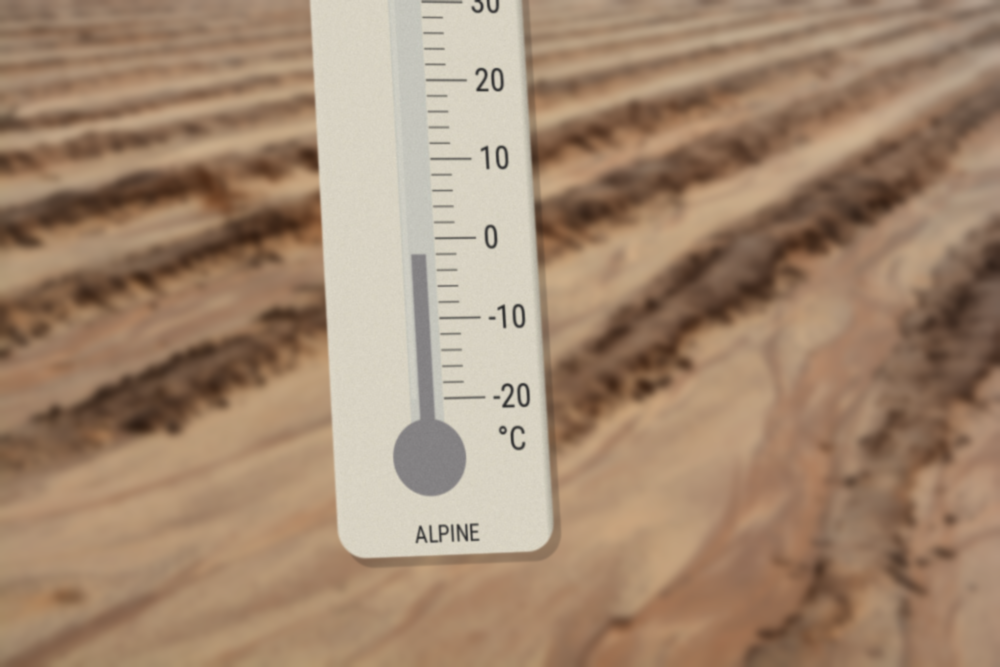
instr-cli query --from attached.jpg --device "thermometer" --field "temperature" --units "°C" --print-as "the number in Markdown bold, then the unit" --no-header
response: **-2** °C
